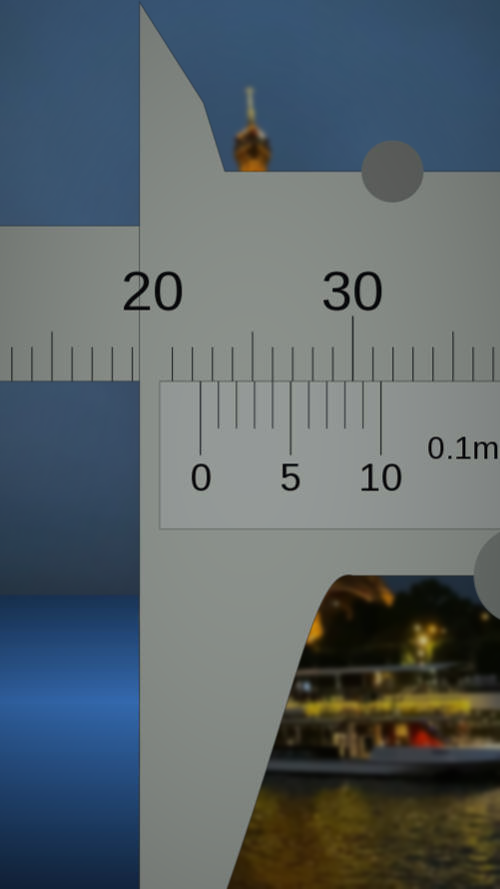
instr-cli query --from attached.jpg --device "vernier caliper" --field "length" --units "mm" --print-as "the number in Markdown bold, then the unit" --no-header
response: **22.4** mm
